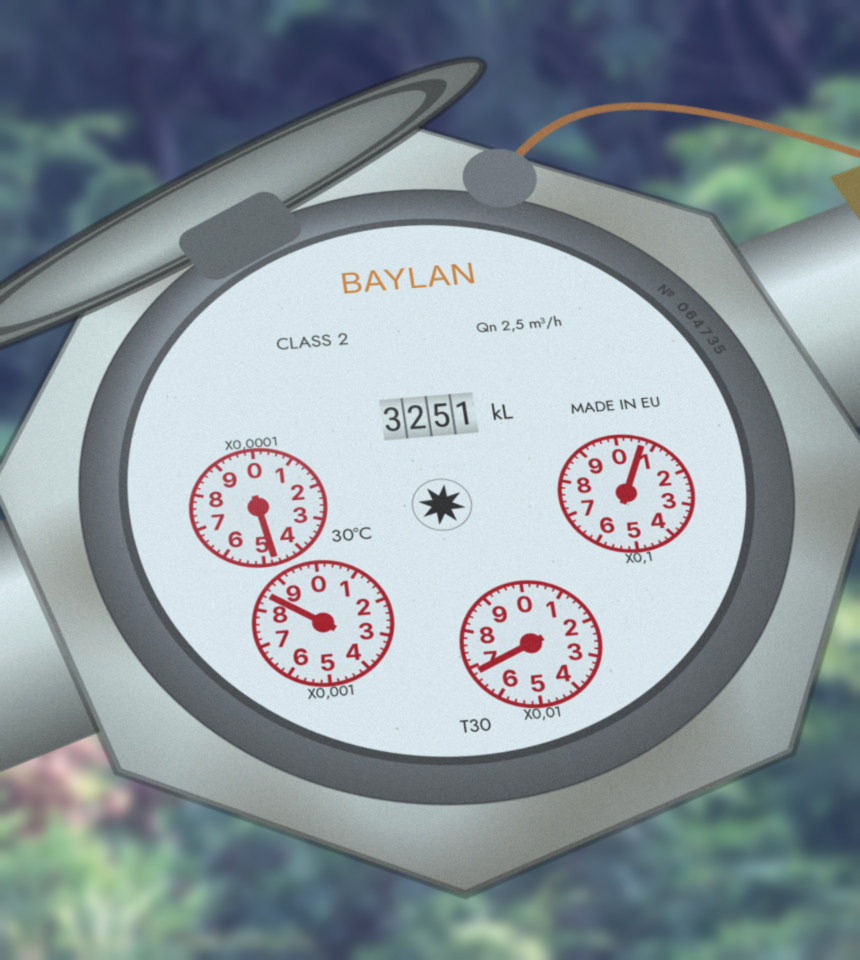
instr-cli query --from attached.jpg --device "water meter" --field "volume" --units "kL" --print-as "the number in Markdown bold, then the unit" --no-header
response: **3251.0684** kL
